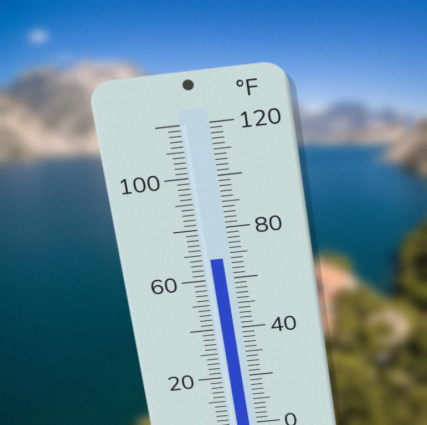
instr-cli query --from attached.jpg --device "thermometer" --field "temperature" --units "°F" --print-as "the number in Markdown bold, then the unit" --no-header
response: **68** °F
